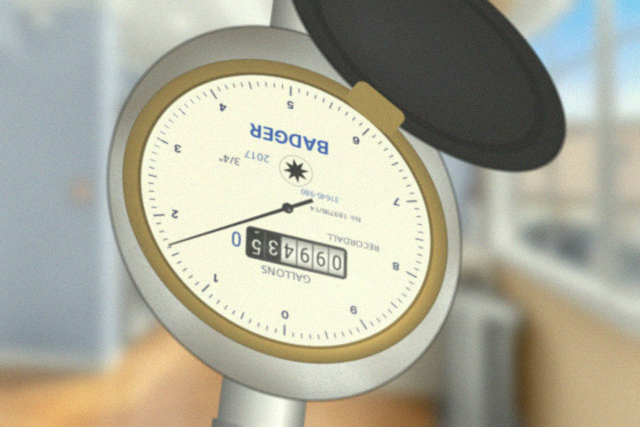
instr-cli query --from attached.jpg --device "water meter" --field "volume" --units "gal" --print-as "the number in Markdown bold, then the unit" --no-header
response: **994351.6** gal
